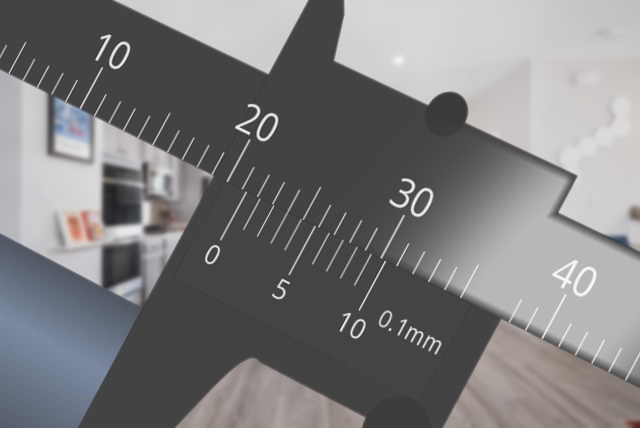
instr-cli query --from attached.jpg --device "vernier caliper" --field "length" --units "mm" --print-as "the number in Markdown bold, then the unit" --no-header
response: **21.3** mm
